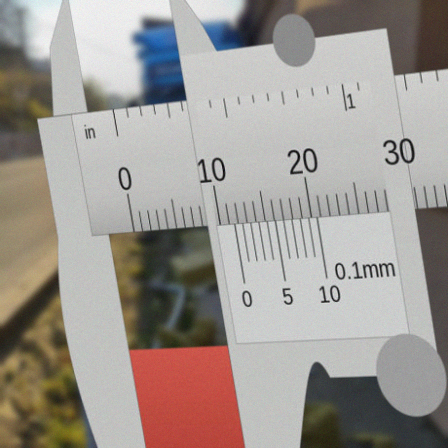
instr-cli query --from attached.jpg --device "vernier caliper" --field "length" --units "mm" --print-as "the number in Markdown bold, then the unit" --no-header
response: **11.6** mm
